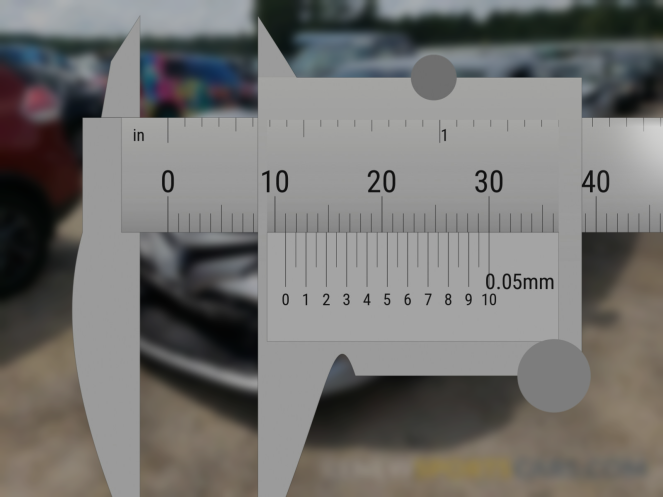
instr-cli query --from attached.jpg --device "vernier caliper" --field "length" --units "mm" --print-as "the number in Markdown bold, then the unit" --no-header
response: **11.0** mm
